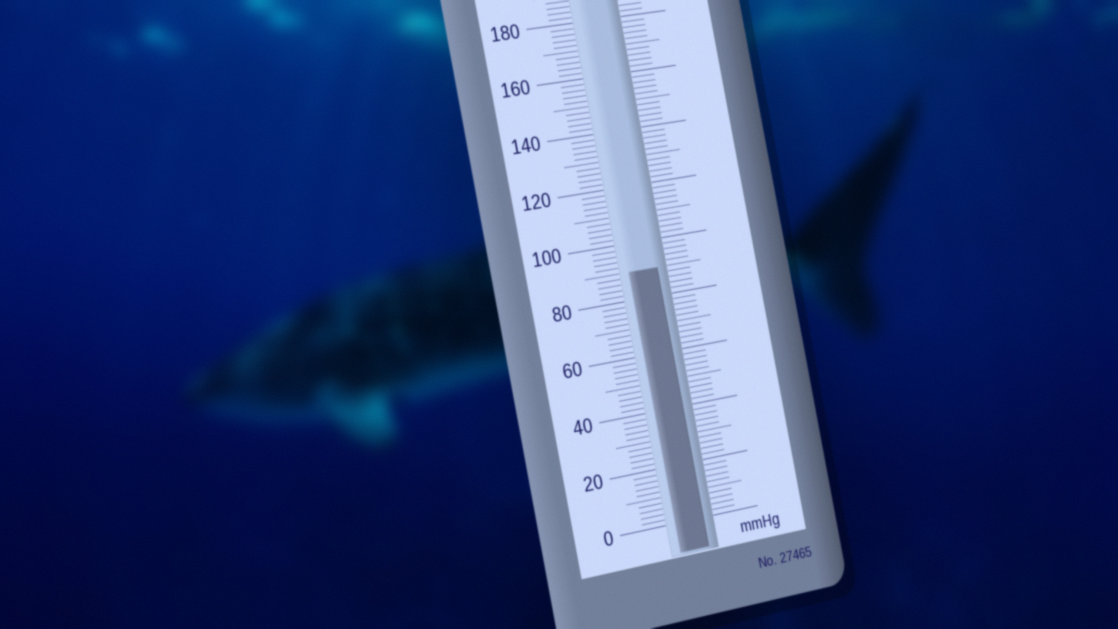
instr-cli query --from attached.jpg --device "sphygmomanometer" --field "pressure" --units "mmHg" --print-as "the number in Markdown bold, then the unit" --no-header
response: **90** mmHg
